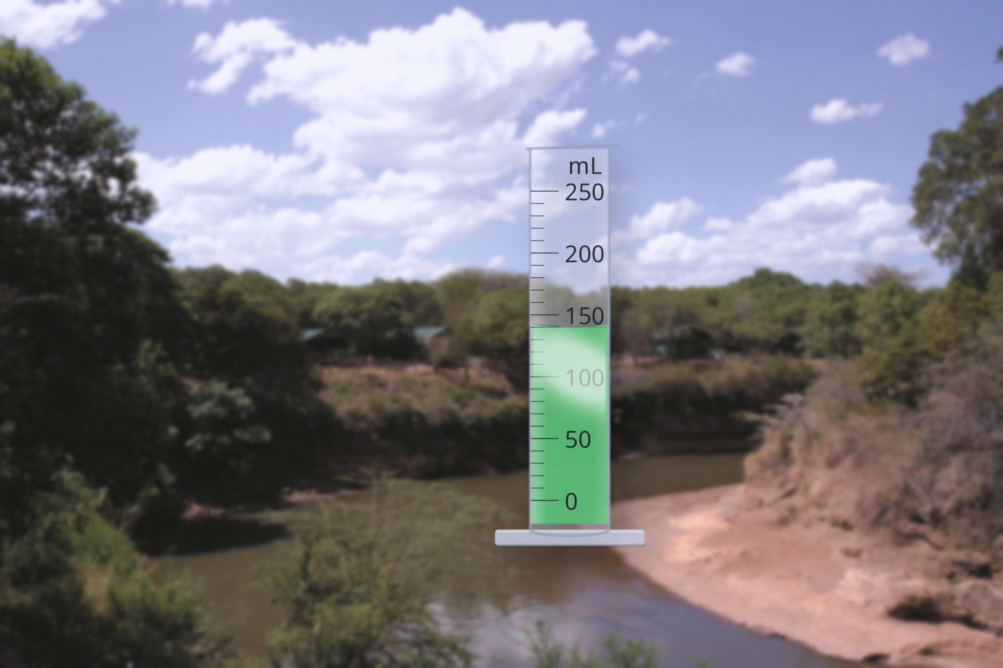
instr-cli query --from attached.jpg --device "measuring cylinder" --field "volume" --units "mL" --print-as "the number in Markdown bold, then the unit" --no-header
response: **140** mL
